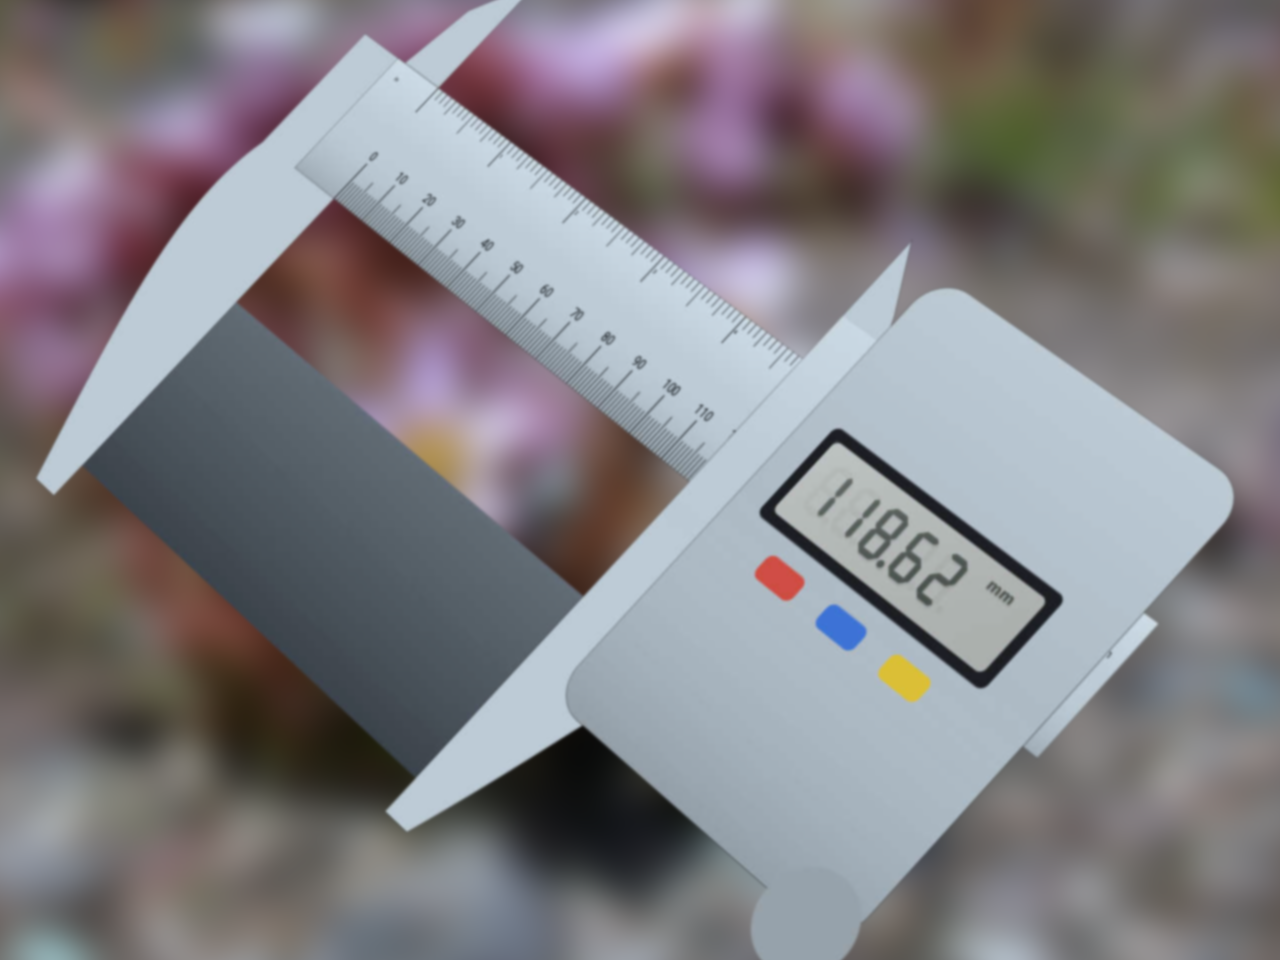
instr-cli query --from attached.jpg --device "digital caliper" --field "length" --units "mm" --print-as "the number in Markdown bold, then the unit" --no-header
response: **118.62** mm
